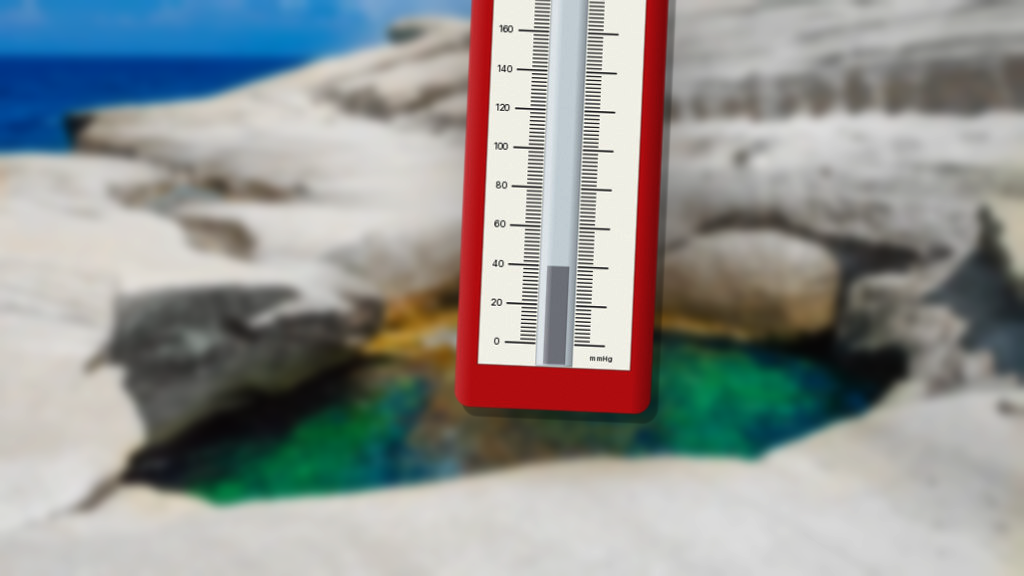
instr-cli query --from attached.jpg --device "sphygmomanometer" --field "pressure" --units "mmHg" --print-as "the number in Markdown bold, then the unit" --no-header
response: **40** mmHg
